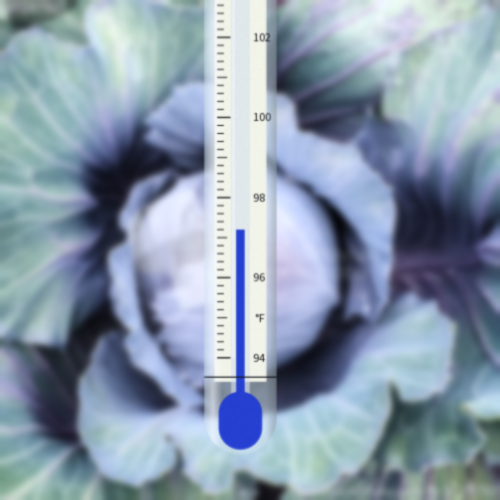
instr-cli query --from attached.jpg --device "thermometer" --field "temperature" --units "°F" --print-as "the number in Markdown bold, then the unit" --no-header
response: **97.2** °F
